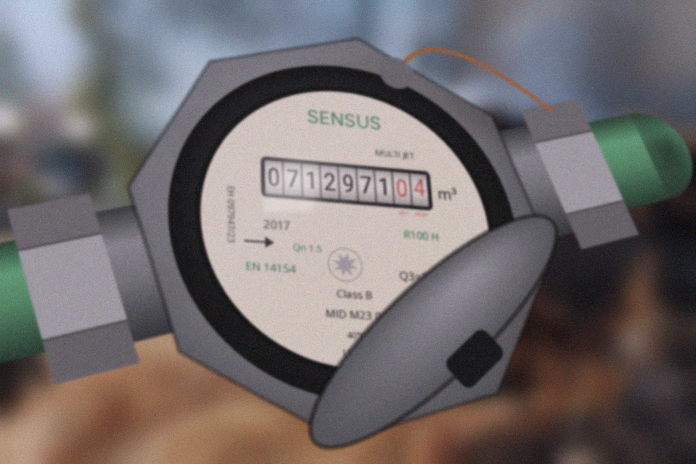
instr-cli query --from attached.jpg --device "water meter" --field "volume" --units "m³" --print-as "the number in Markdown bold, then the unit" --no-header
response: **712971.04** m³
